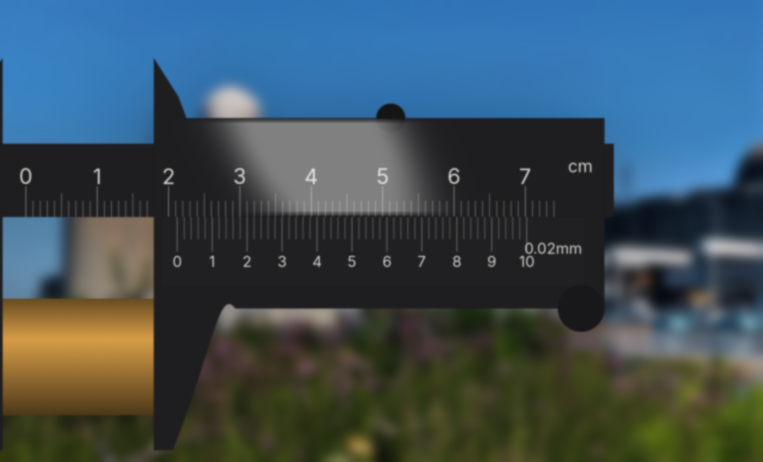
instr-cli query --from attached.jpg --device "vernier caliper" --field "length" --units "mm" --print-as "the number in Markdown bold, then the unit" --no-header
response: **21.2** mm
